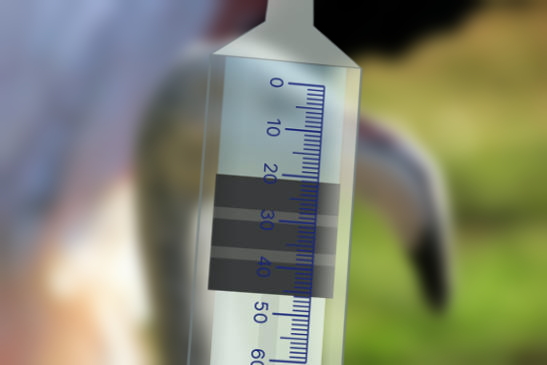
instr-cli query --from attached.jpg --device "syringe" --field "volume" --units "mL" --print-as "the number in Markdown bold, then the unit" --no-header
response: **21** mL
